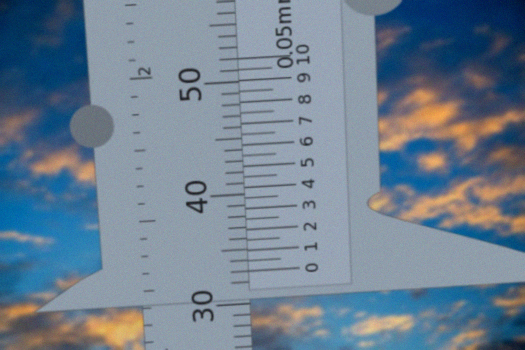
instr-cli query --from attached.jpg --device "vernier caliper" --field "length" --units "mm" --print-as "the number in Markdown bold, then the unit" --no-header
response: **33.0** mm
